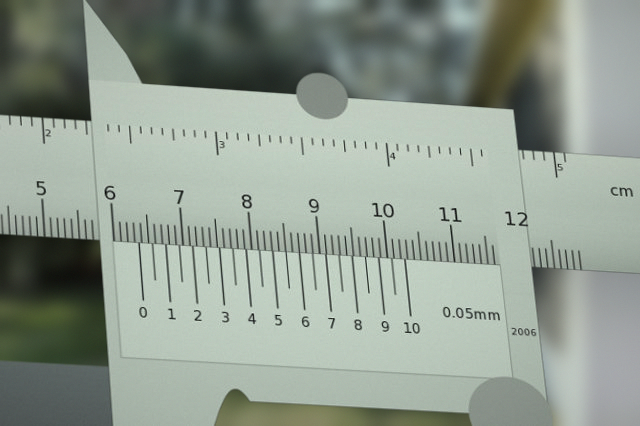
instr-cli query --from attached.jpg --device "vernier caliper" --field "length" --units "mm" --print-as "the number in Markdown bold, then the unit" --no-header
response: **63.6** mm
